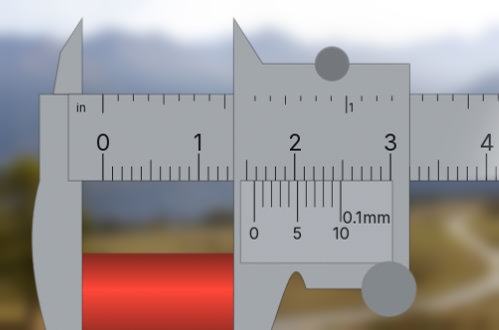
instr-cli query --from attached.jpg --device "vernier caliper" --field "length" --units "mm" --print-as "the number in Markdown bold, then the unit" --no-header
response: **15.8** mm
